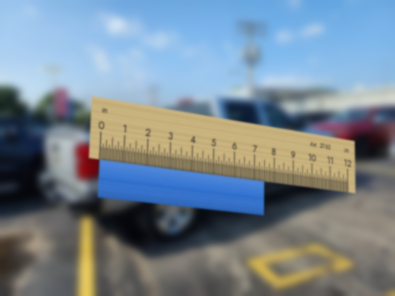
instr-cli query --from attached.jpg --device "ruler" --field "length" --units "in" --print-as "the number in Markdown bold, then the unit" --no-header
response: **7.5** in
